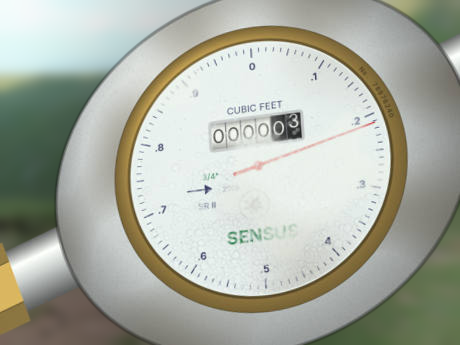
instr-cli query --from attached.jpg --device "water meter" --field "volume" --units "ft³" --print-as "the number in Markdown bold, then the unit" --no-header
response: **3.21** ft³
